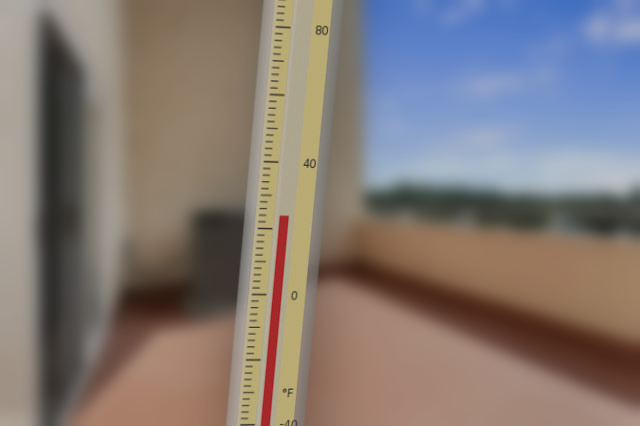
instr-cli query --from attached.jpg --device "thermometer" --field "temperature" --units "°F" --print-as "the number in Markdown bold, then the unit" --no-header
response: **24** °F
